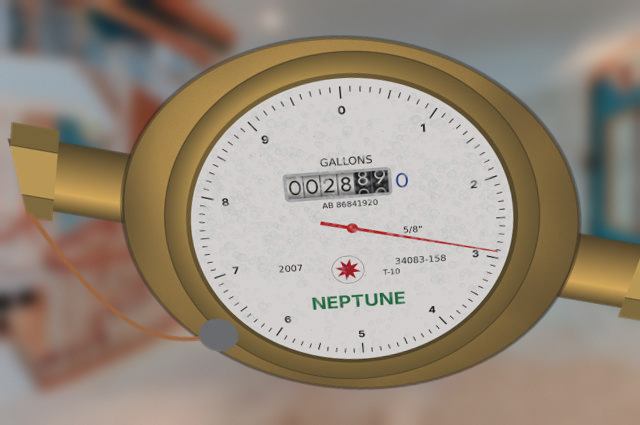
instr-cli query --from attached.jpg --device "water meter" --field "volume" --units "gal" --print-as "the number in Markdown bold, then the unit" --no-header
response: **28892.9** gal
